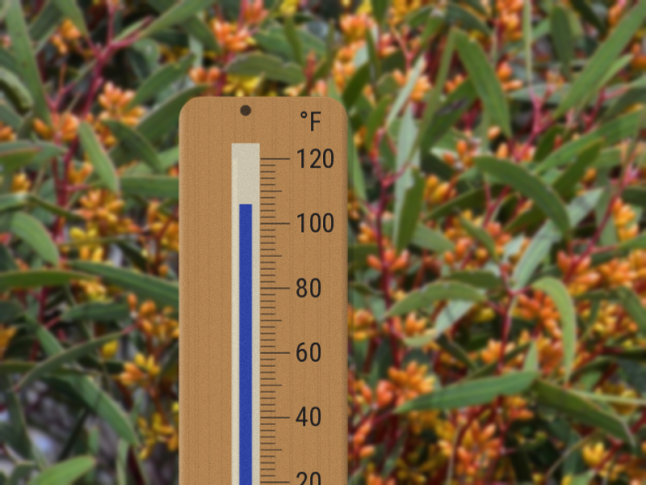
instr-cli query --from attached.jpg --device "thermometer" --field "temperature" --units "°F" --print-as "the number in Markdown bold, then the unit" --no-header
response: **106** °F
